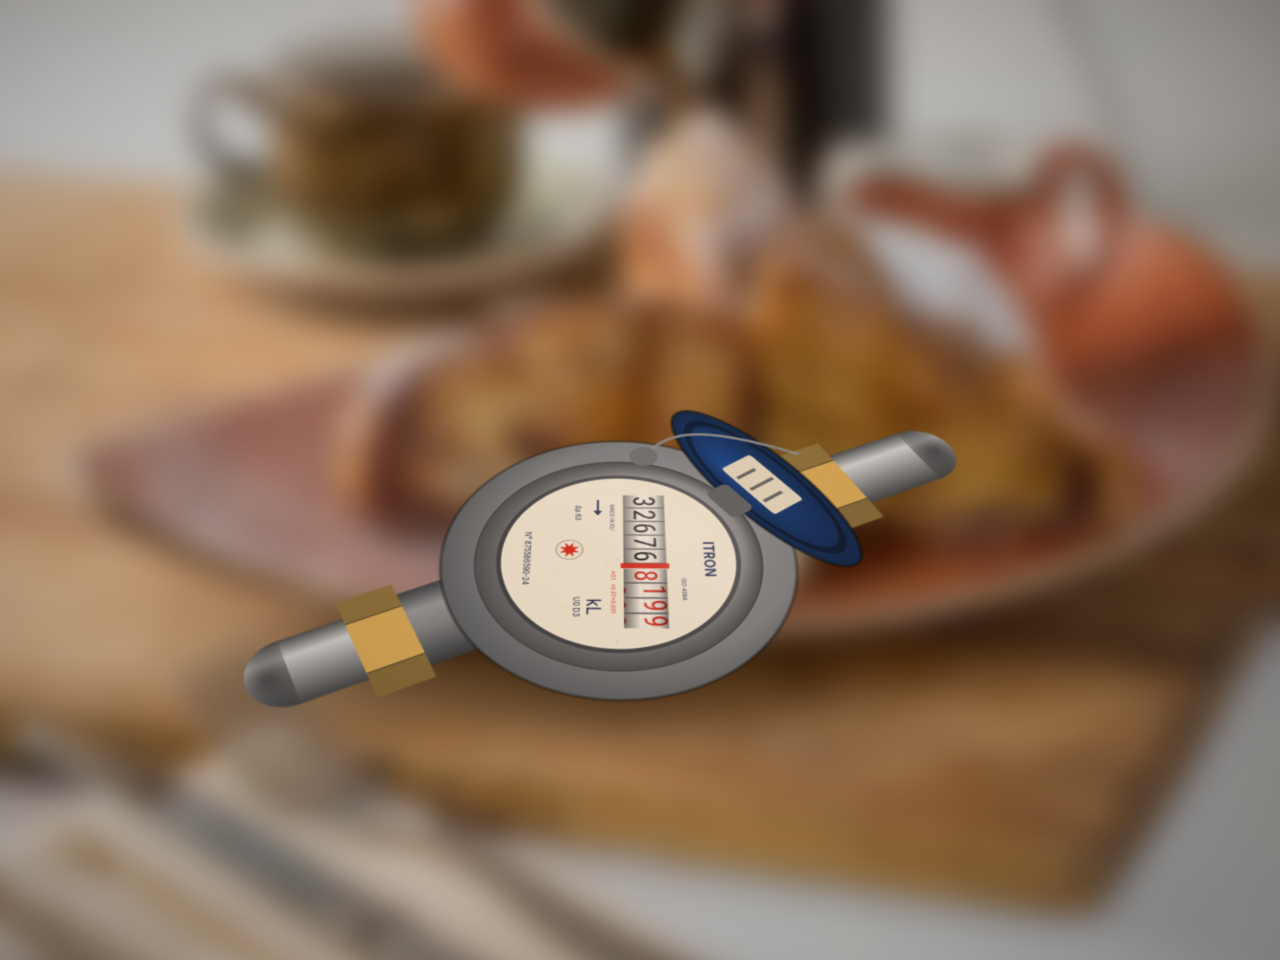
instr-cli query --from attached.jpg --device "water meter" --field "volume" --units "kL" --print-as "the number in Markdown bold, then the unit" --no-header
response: **32676.8199** kL
